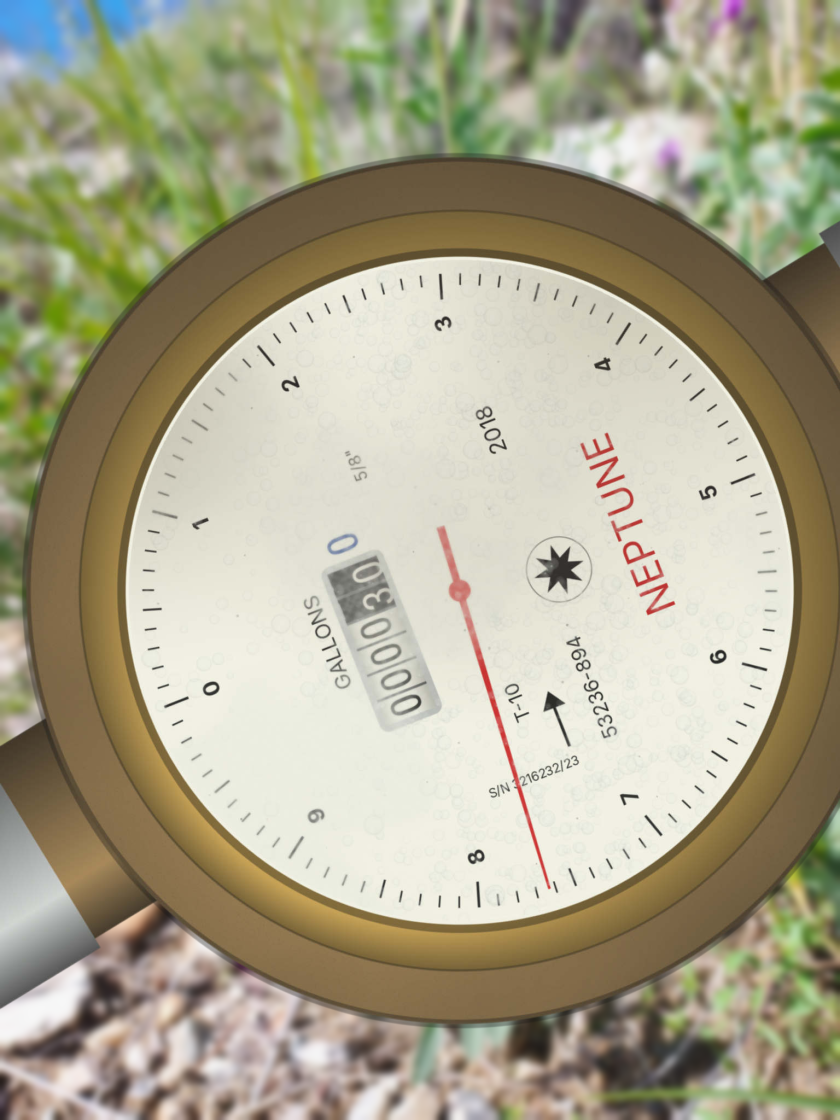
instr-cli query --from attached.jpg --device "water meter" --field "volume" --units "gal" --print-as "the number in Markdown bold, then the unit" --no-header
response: **297.6** gal
